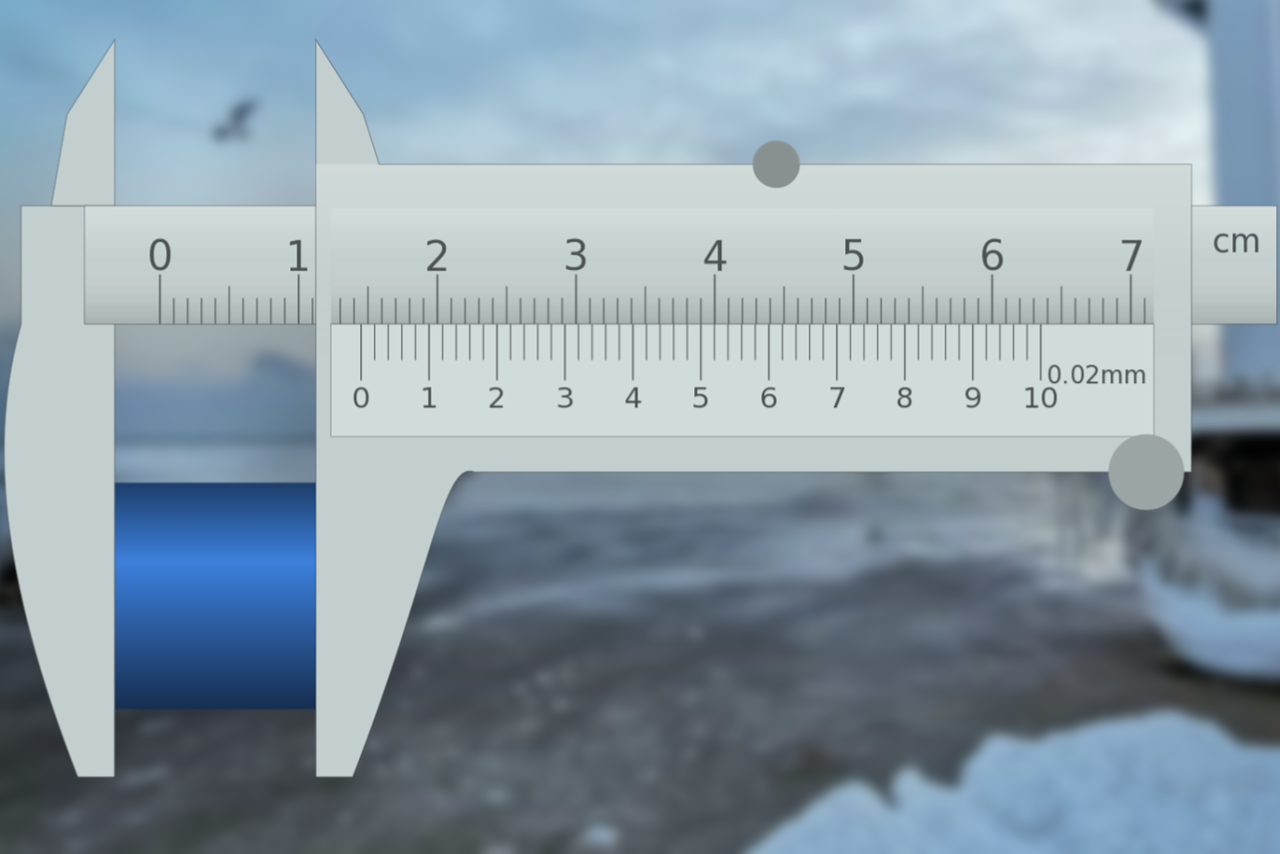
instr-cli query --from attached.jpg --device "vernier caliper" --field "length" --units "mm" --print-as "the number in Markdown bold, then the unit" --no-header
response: **14.5** mm
